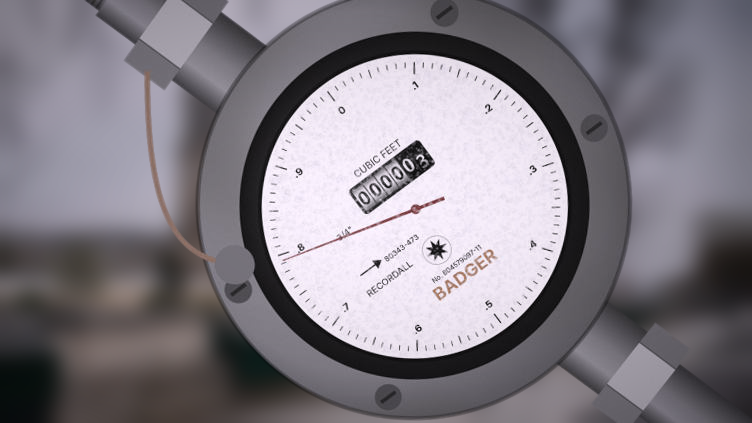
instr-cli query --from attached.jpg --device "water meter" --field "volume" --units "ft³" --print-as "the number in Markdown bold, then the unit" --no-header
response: **2.79** ft³
